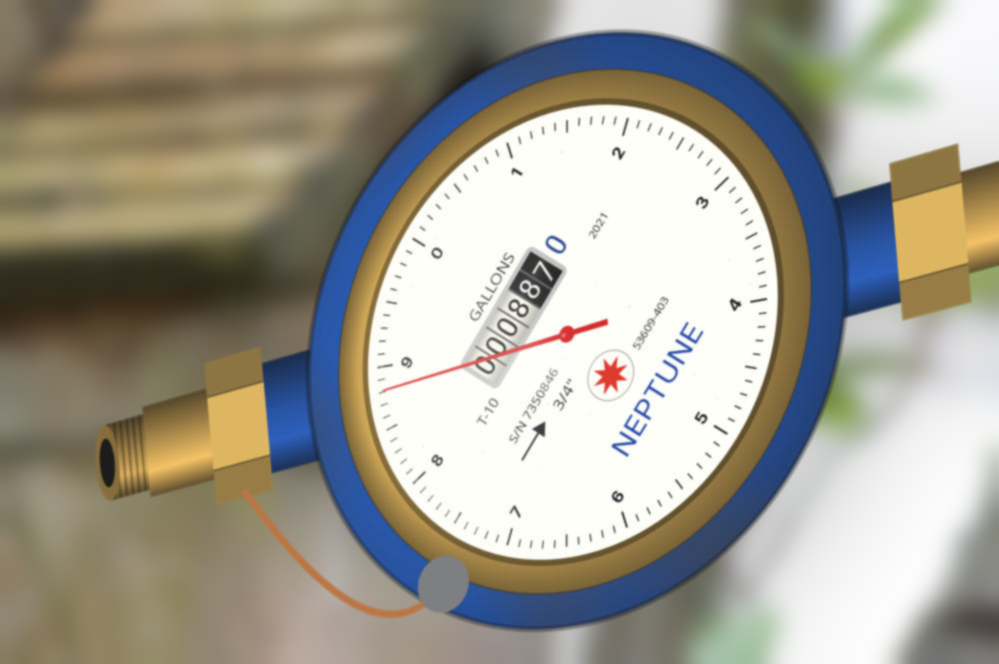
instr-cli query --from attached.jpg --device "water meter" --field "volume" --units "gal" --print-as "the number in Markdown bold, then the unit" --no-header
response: **8868.8** gal
